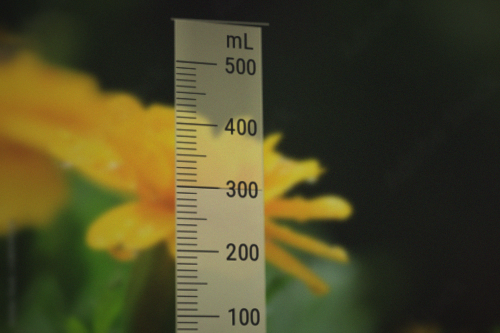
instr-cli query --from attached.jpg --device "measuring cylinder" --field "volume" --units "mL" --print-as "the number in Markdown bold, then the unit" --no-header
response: **300** mL
